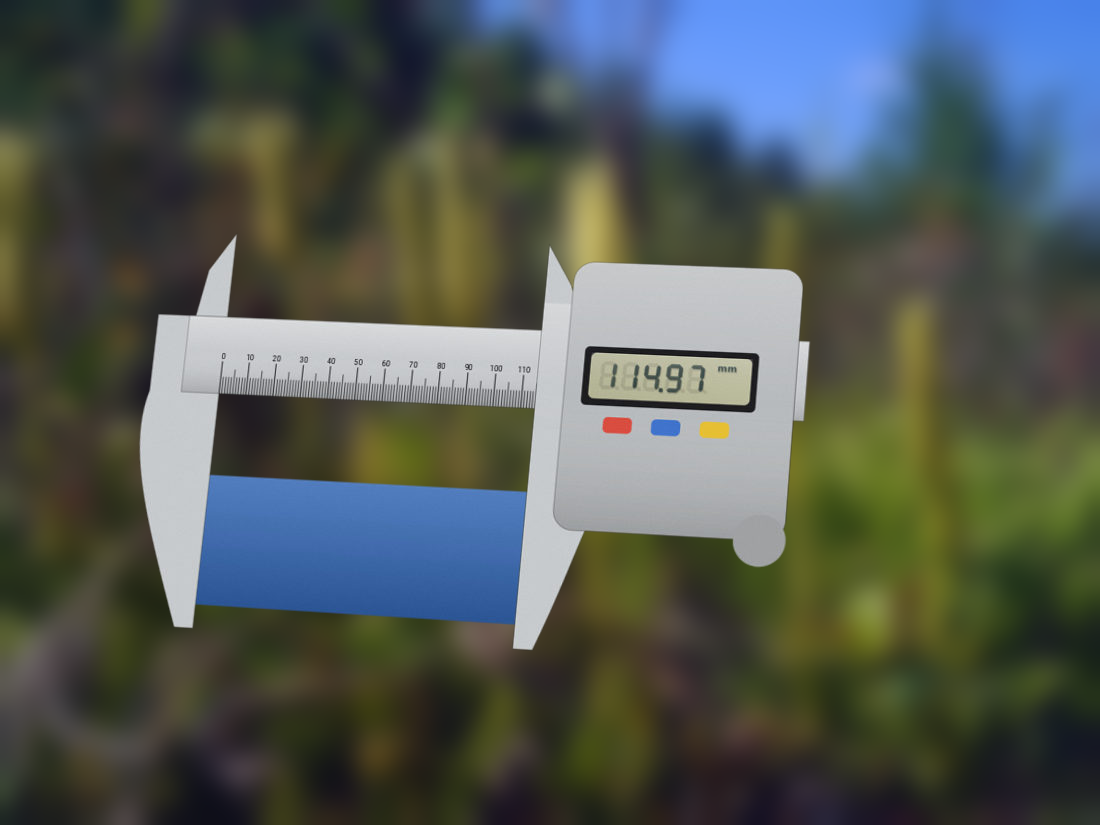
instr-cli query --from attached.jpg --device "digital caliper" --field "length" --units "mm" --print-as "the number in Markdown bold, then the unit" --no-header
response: **114.97** mm
